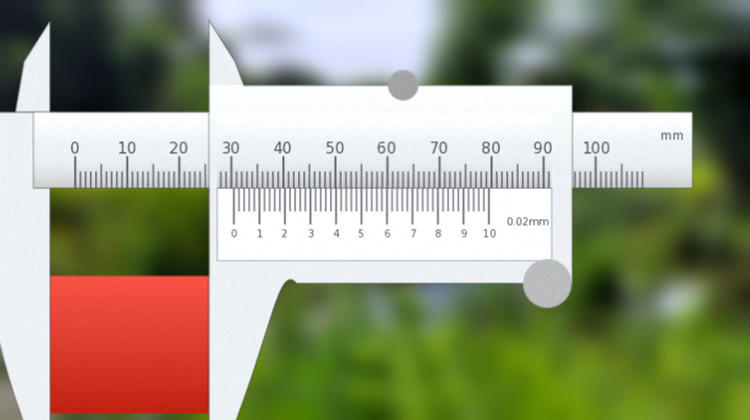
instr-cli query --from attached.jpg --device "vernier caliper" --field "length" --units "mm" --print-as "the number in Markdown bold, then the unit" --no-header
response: **30.5** mm
